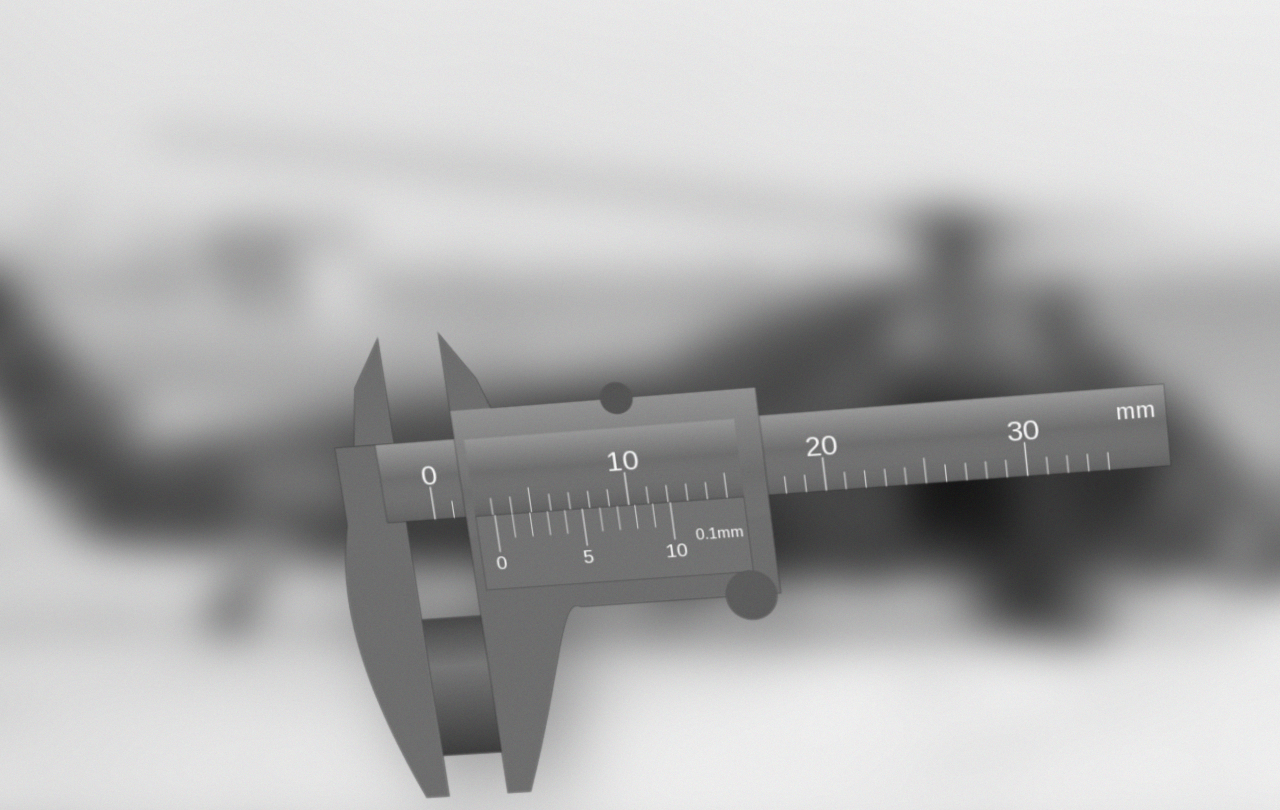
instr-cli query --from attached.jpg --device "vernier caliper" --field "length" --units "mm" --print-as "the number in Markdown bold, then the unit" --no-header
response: **3.1** mm
